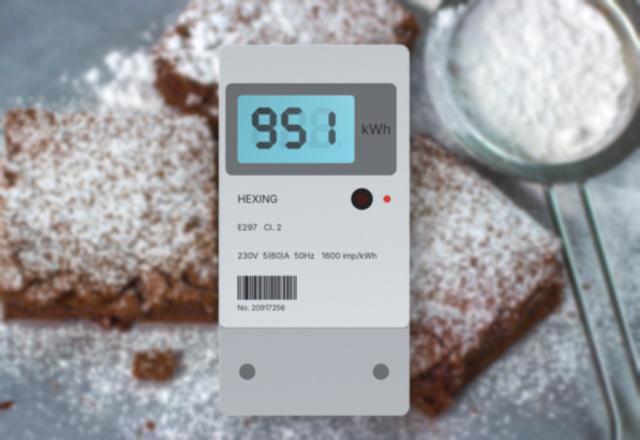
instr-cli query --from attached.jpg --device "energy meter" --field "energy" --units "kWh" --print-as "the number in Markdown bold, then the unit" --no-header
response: **951** kWh
